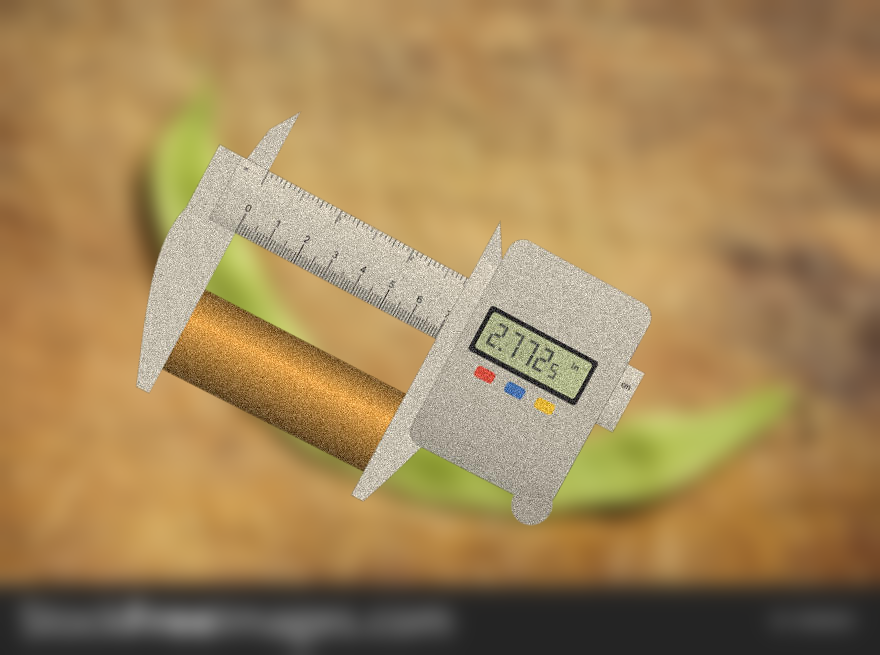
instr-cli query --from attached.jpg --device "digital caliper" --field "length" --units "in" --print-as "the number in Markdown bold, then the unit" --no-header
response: **2.7725** in
